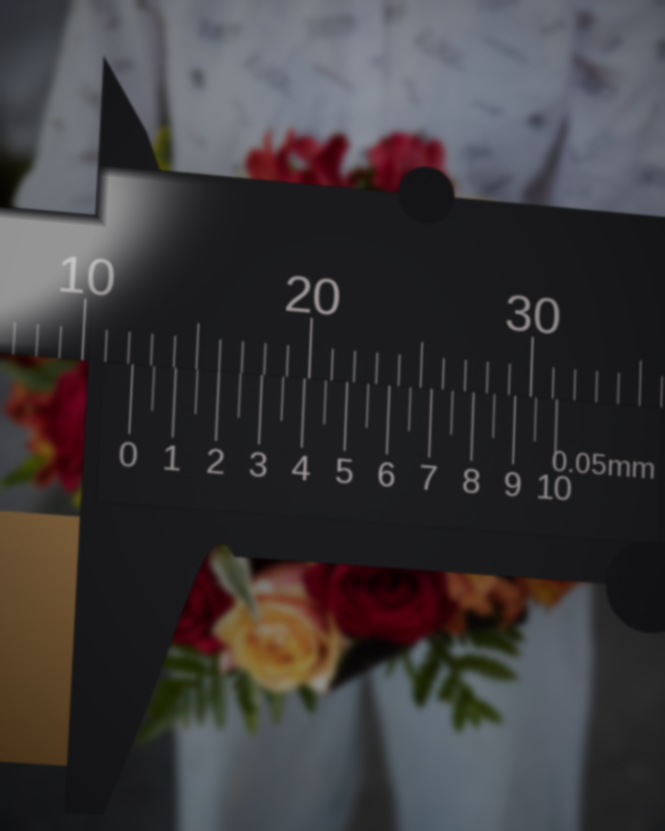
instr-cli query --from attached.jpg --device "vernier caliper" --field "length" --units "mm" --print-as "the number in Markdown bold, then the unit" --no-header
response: **12.2** mm
